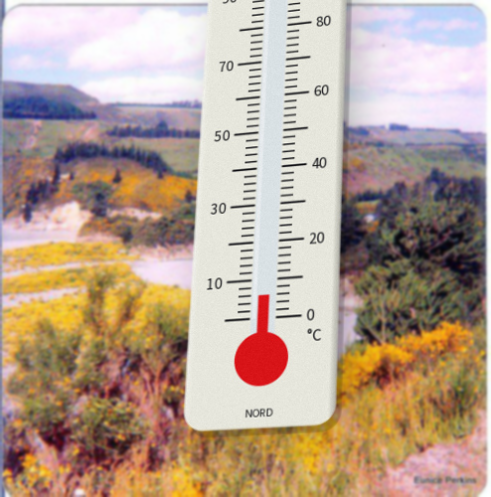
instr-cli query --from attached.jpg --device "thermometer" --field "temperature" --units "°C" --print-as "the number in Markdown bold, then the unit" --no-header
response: **6** °C
